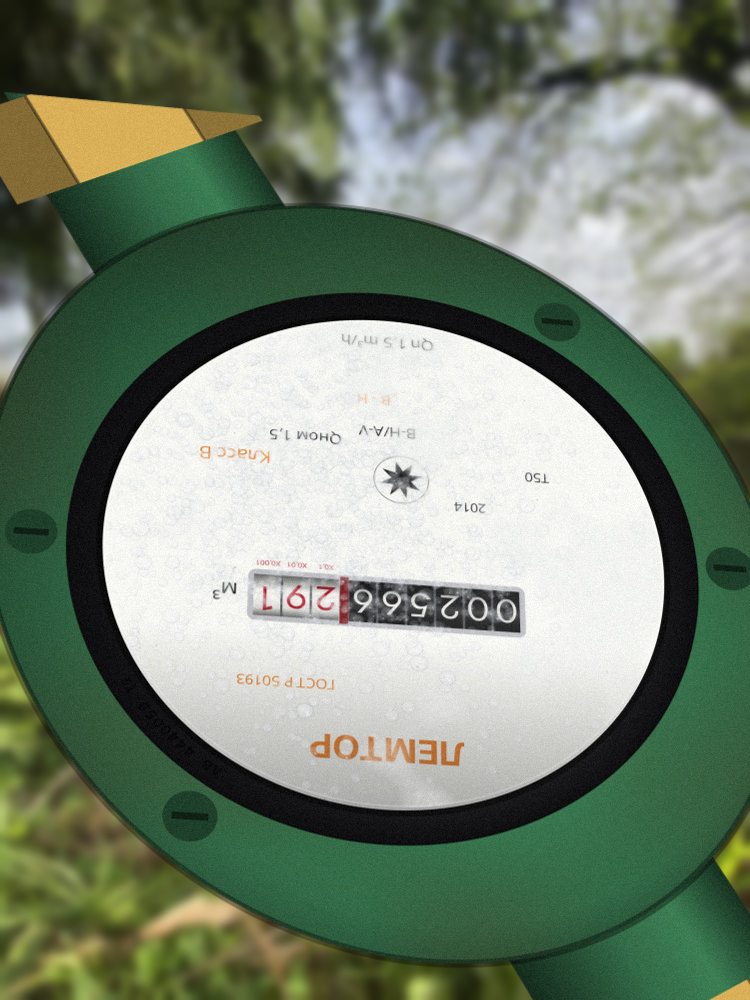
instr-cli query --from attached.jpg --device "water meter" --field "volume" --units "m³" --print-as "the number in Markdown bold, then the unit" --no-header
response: **2566.291** m³
